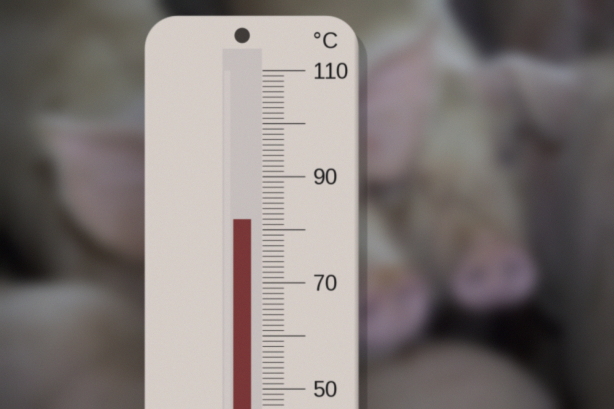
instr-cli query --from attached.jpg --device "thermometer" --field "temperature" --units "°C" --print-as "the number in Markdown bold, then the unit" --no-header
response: **82** °C
